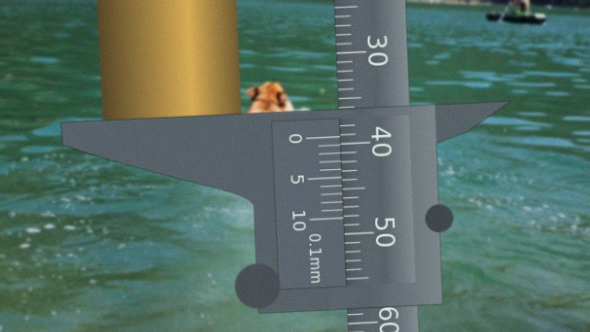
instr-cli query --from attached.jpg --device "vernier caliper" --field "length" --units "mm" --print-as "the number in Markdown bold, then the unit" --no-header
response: **39.2** mm
